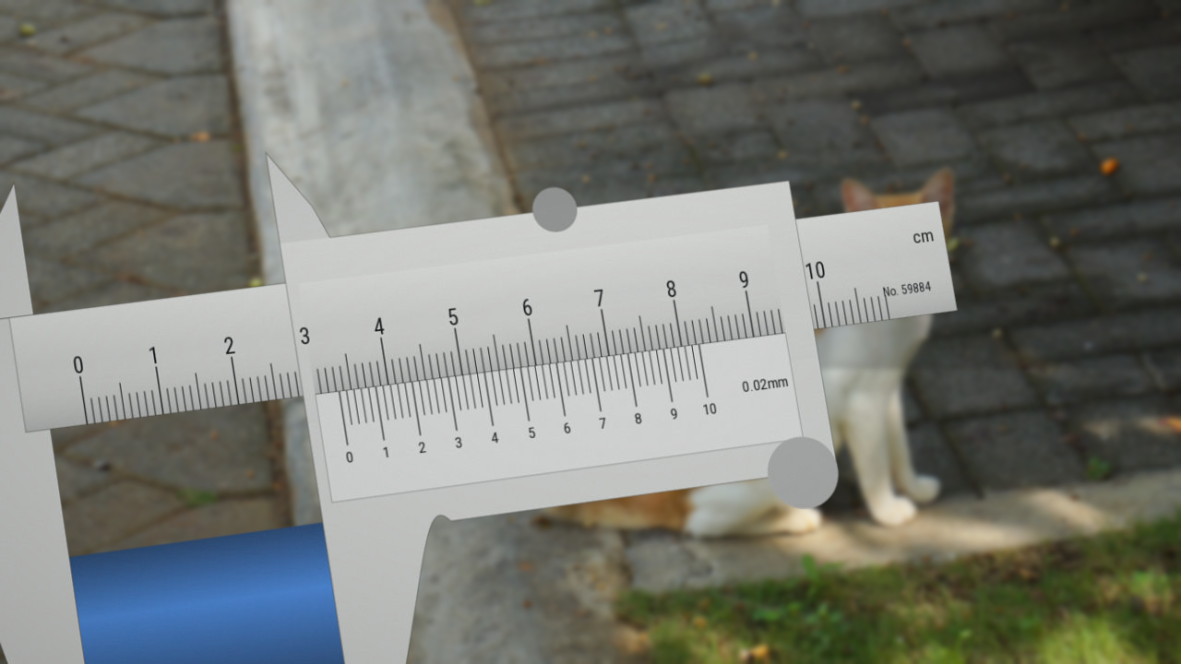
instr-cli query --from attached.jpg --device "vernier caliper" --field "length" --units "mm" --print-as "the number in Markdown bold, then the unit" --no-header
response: **33.4** mm
